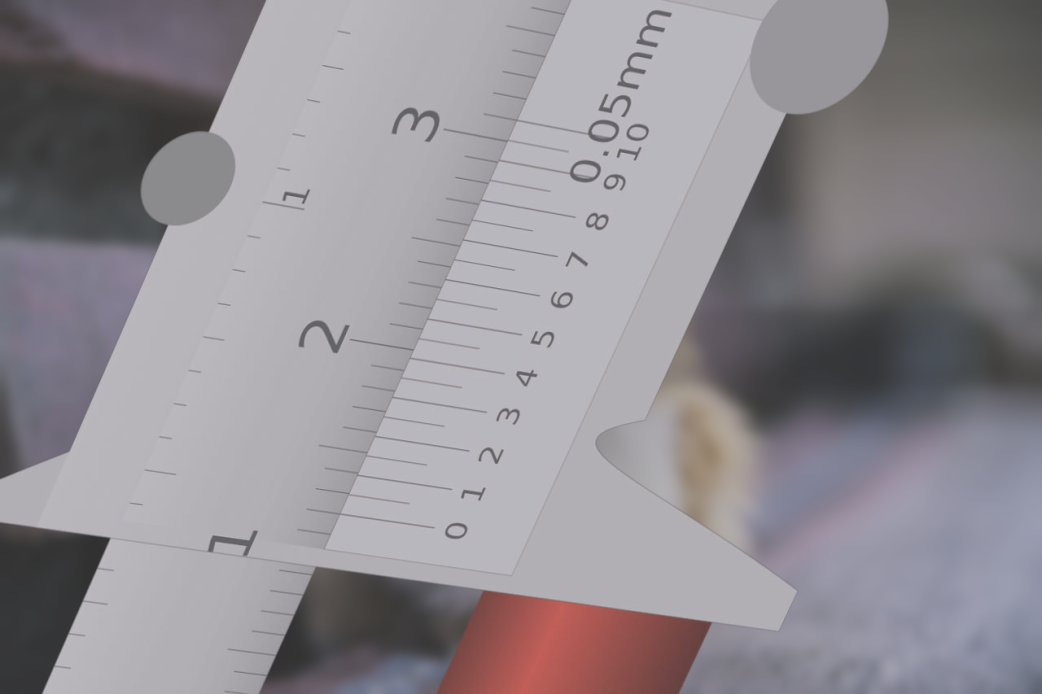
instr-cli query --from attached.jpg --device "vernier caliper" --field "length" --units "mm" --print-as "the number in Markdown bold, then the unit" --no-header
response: **12.00** mm
